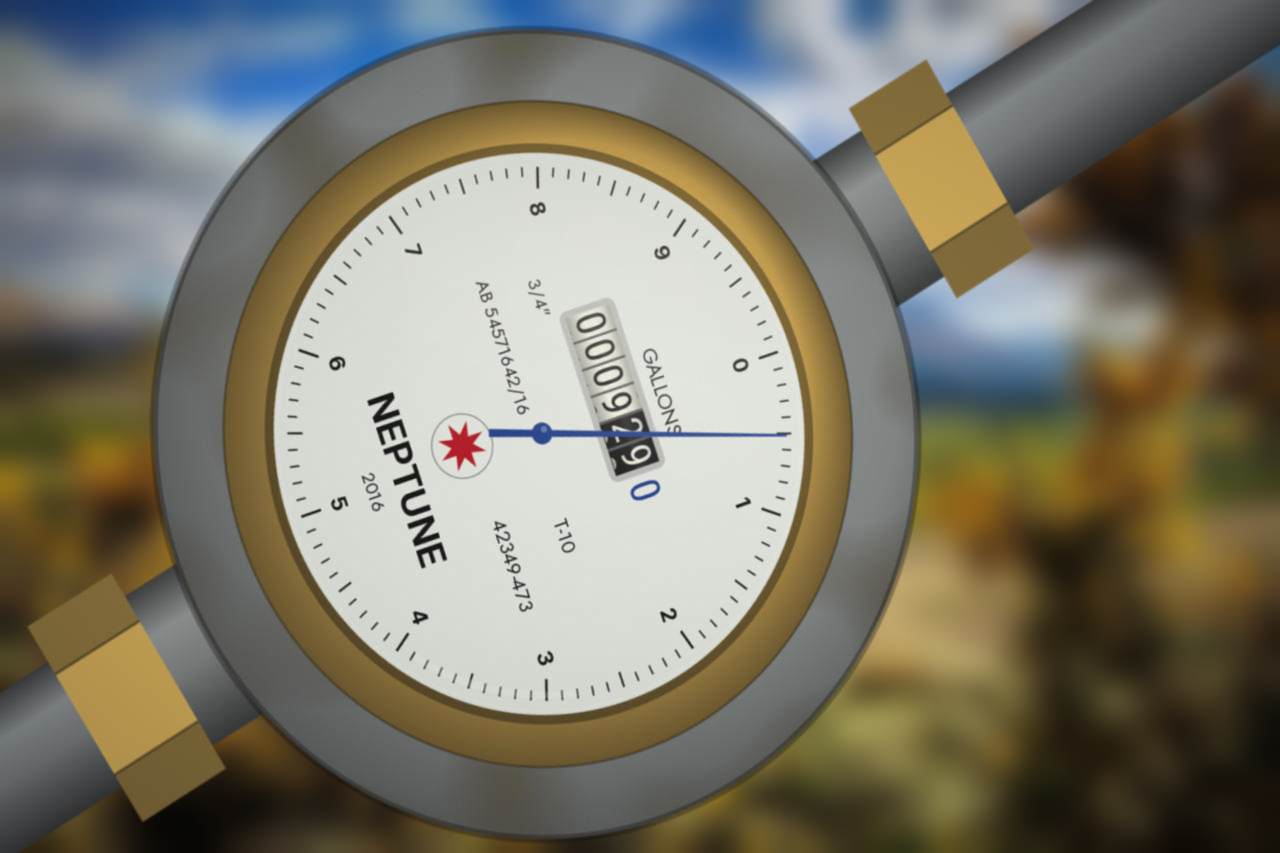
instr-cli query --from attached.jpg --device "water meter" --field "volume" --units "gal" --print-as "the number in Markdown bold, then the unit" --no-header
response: **9290.5** gal
